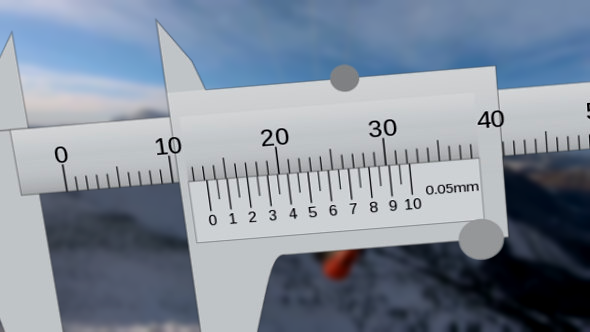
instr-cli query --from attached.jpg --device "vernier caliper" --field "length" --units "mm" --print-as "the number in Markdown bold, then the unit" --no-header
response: **13.2** mm
